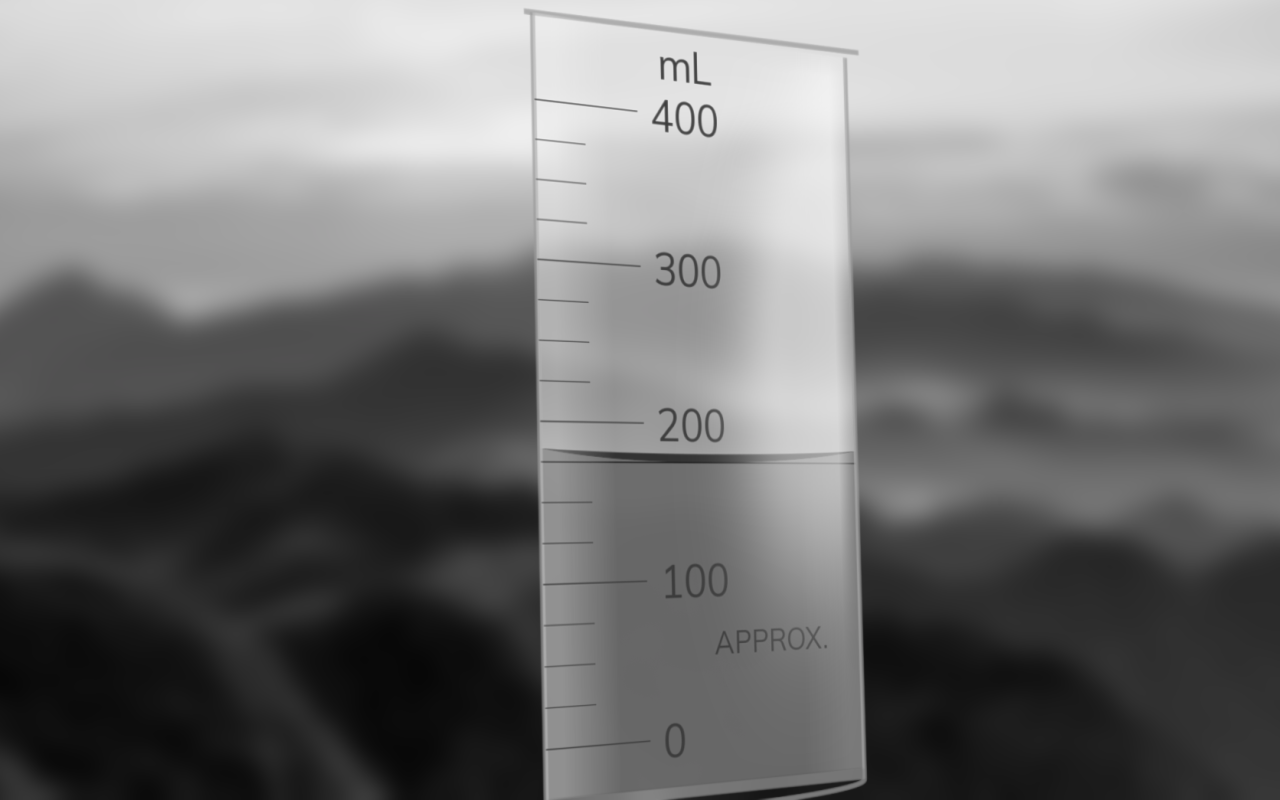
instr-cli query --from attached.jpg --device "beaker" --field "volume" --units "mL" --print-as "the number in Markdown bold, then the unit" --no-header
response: **175** mL
